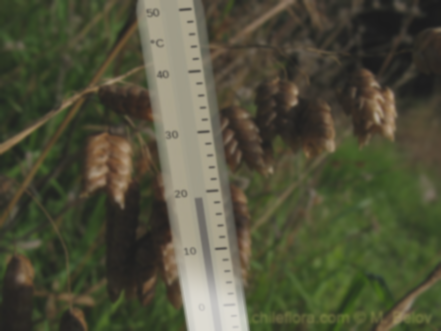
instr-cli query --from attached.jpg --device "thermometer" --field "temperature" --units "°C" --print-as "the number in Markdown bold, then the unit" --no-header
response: **19** °C
